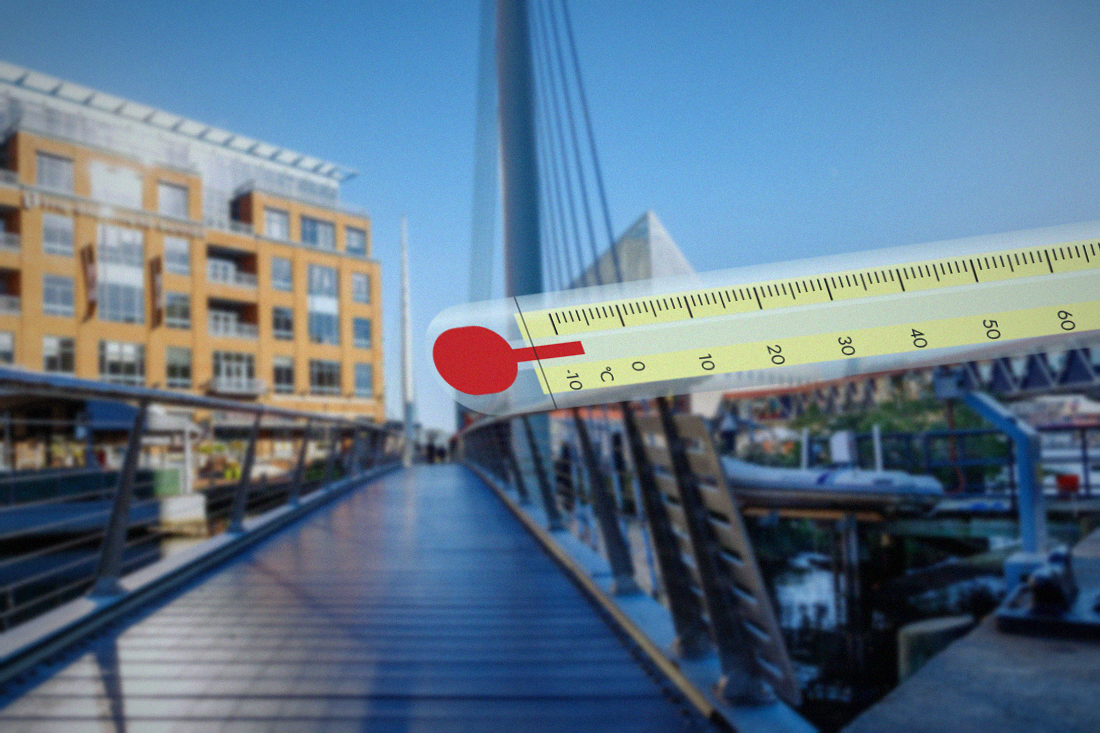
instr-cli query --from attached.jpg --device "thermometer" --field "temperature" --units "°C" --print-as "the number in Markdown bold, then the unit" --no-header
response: **-7** °C
